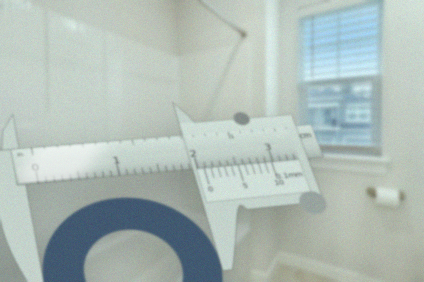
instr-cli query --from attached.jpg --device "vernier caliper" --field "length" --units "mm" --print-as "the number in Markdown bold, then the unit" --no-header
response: **20.8** mm
